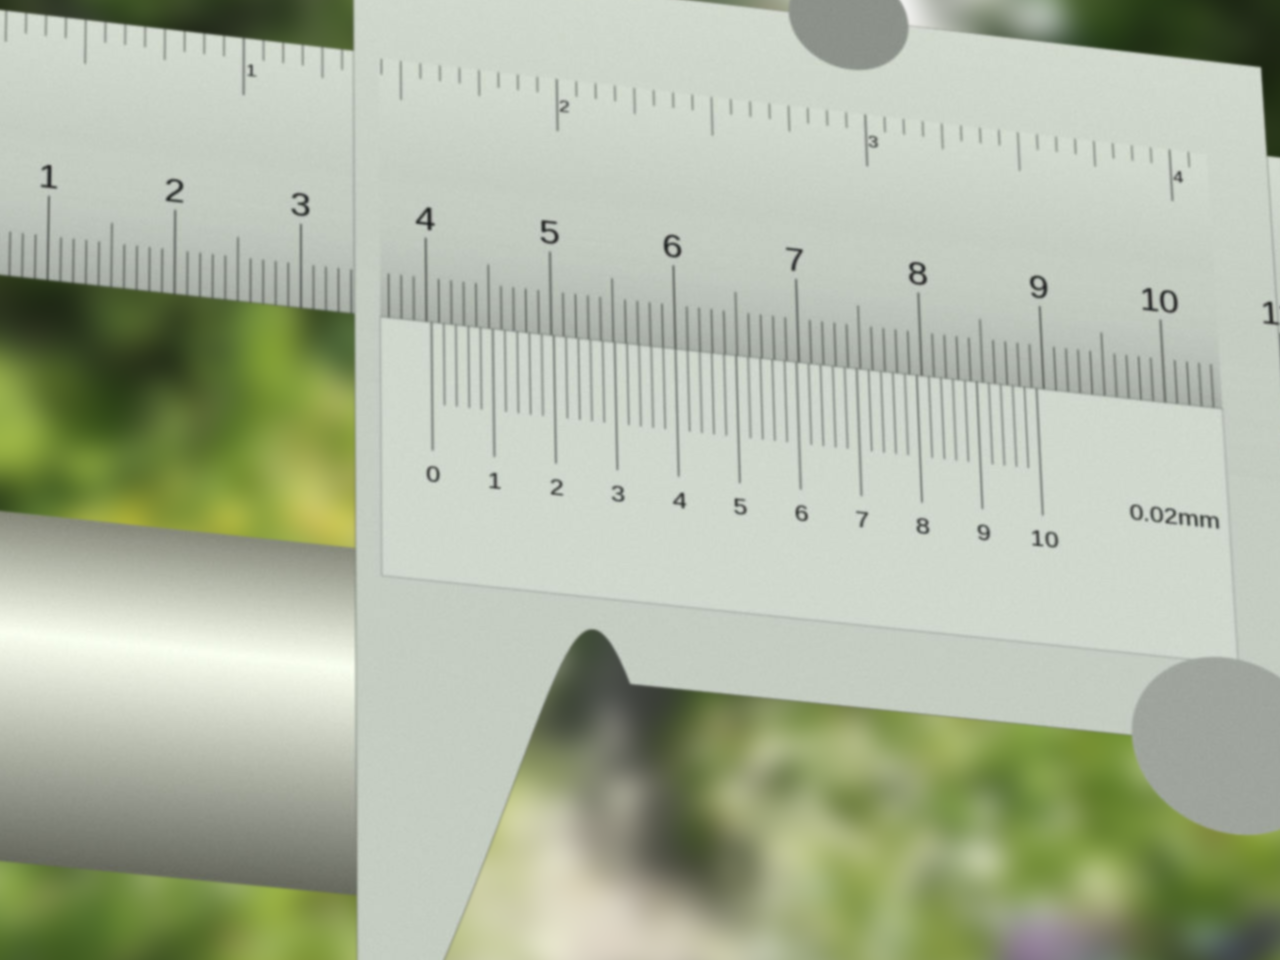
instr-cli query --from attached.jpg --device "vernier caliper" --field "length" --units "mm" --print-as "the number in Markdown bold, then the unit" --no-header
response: **40.4** mm
